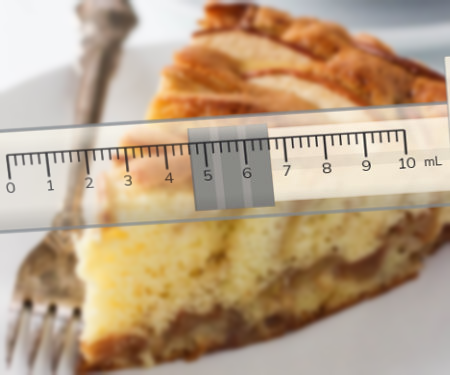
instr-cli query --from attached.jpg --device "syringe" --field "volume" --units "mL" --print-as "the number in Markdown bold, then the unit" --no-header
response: **4.6** mL
